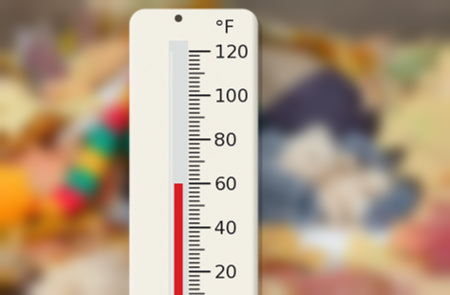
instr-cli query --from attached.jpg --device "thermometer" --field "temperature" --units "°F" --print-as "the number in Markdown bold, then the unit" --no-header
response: **60** °F
